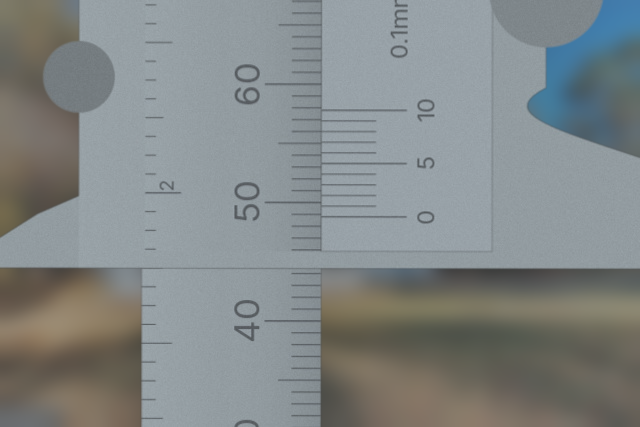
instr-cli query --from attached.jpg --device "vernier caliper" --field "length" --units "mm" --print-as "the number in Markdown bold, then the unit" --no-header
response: **48.8** mm
